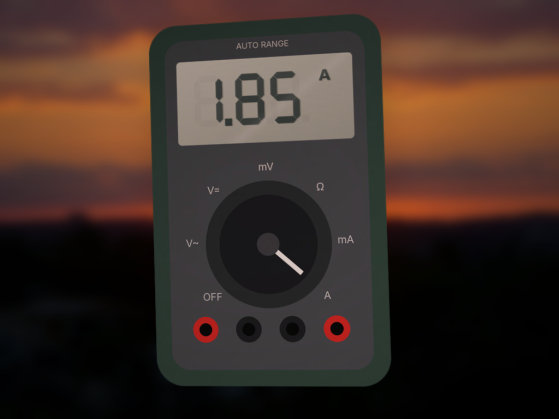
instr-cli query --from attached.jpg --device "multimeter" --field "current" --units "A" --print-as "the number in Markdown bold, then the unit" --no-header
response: **1.85** A
